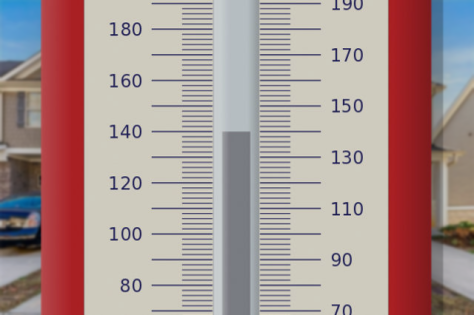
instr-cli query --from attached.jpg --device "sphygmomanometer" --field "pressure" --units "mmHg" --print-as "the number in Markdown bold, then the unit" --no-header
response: **140** mmHg
